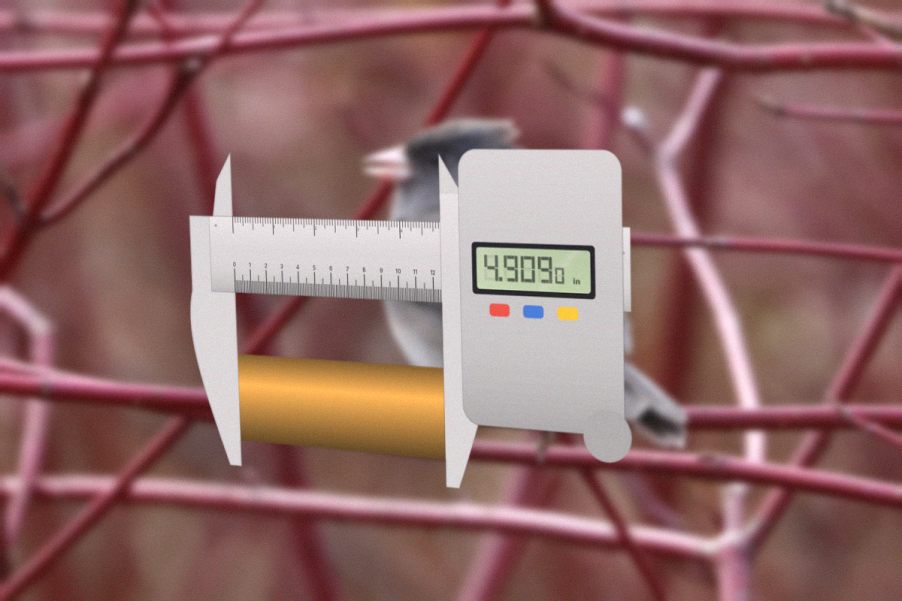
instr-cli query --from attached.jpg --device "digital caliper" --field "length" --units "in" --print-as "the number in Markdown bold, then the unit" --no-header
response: **4.9090** in
